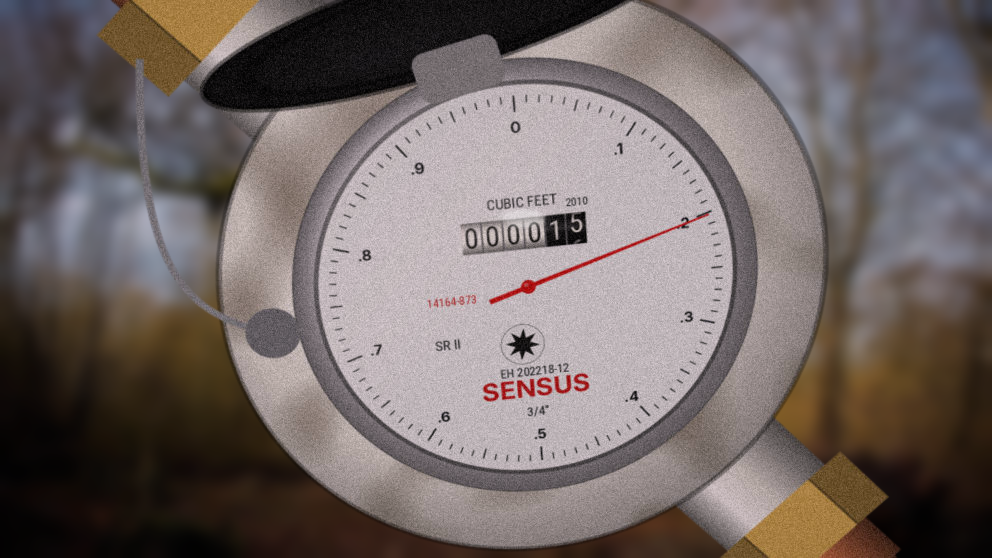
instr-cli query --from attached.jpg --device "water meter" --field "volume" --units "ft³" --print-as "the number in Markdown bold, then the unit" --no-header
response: **15.20** ft³
